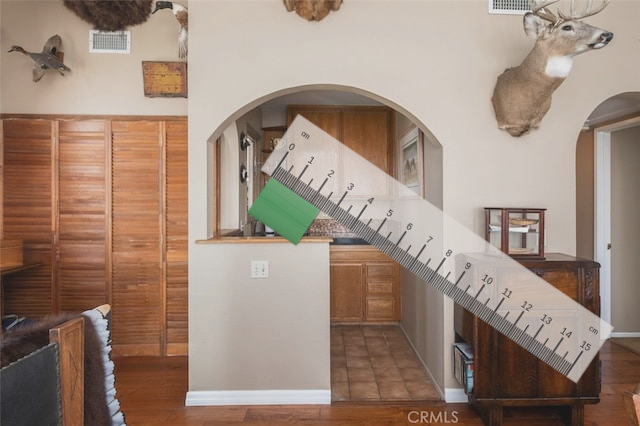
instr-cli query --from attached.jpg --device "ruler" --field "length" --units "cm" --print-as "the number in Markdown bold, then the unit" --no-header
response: **2.5** cm
